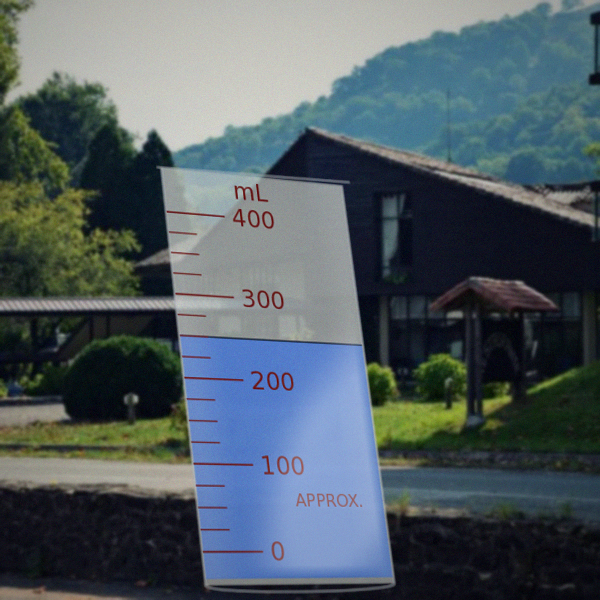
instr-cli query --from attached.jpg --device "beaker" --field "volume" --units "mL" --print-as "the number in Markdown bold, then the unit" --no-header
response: **250** mL
